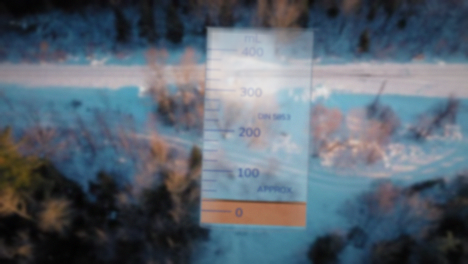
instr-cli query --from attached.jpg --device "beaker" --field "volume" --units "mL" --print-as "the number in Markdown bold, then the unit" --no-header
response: **25** mL
